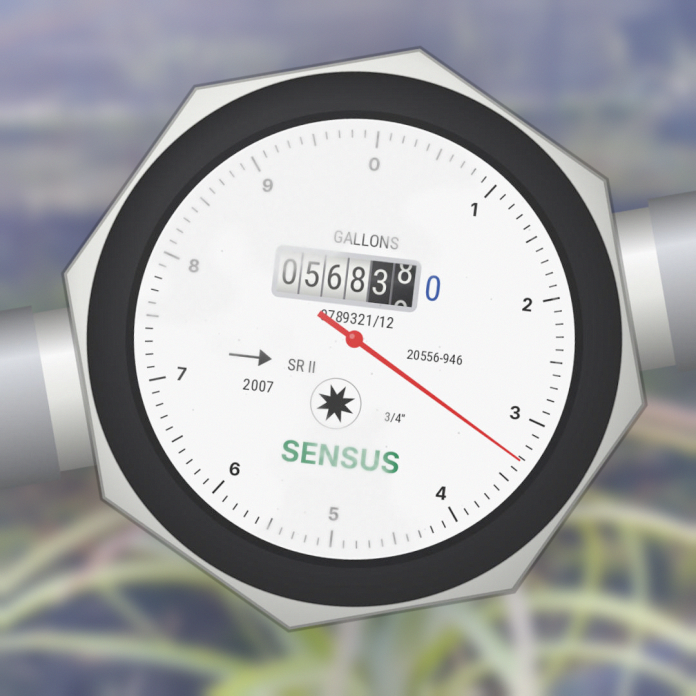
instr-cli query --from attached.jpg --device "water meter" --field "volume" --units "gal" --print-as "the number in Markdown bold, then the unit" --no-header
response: **568383.3** gal
